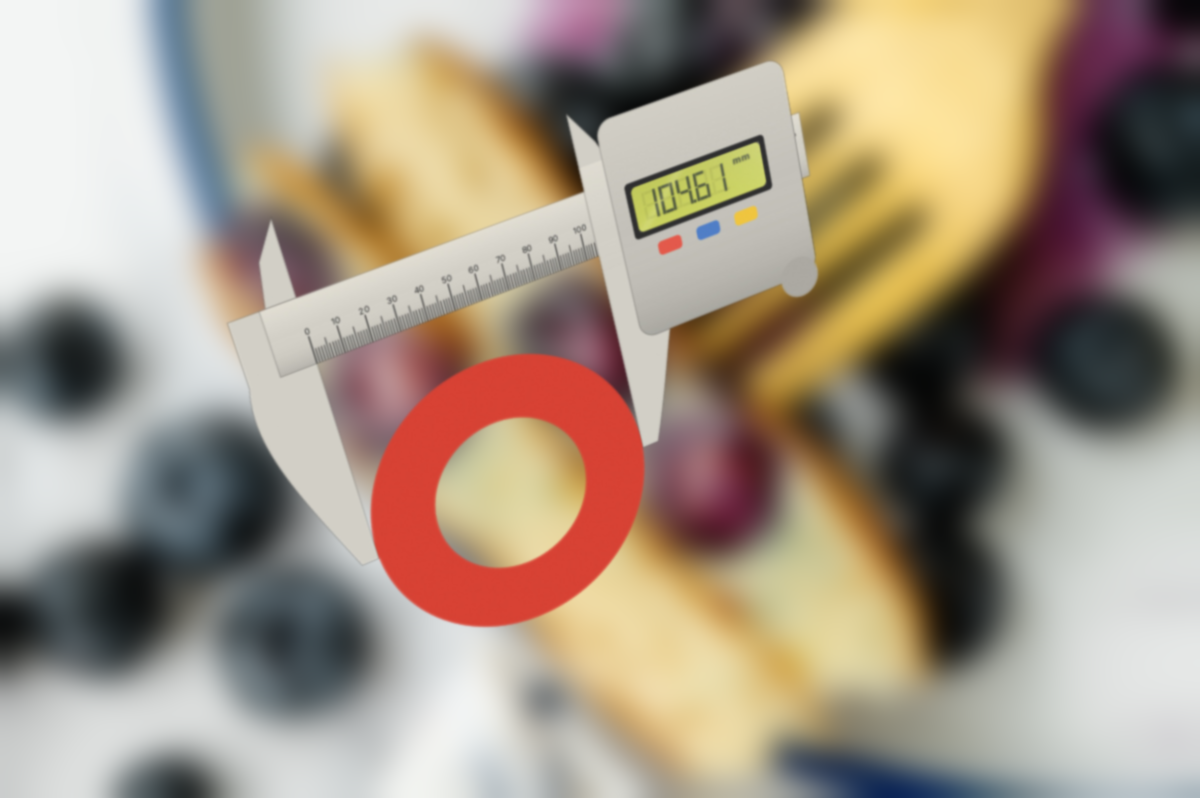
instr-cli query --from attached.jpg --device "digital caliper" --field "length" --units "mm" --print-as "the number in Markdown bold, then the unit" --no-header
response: **104.61** mm
